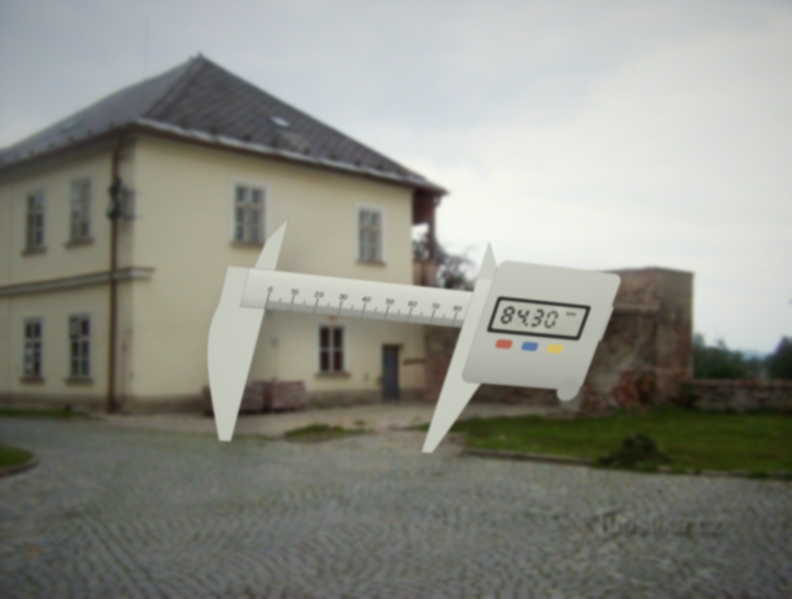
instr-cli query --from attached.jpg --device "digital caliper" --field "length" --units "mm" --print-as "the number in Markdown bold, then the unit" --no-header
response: **84.30** mm
